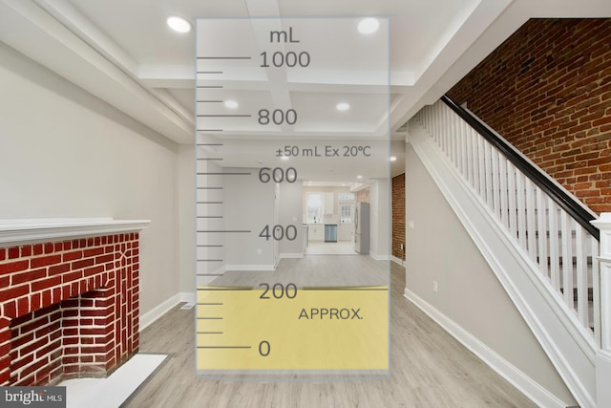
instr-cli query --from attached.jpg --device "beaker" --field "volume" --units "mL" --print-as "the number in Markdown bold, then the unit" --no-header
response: **200** mL
